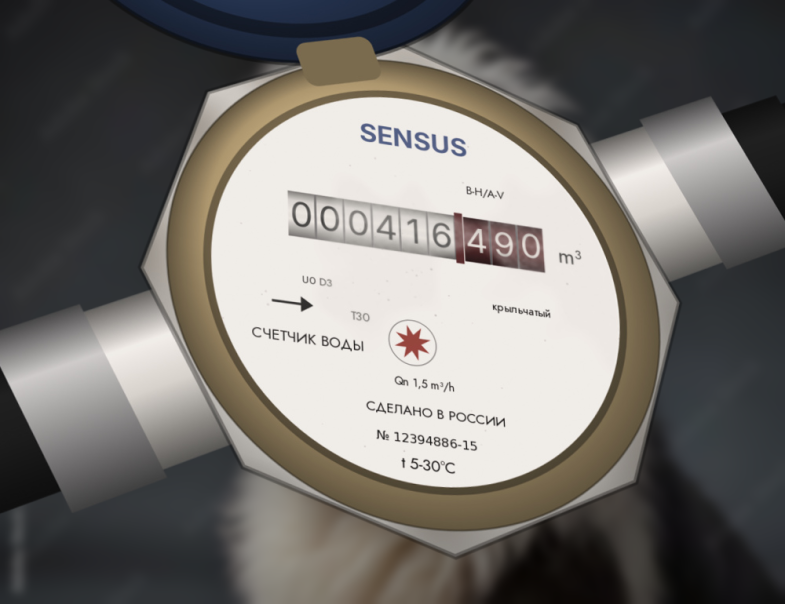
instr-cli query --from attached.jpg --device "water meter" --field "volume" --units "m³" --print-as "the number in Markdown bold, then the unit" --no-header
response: **416.490** m³
